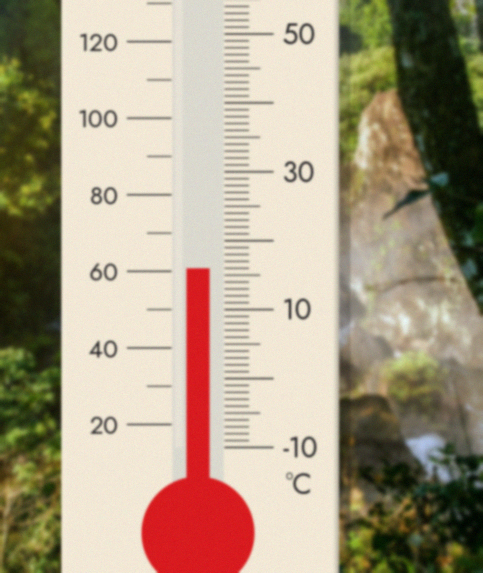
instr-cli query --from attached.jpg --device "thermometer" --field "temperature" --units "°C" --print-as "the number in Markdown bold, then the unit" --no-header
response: **16** °C
